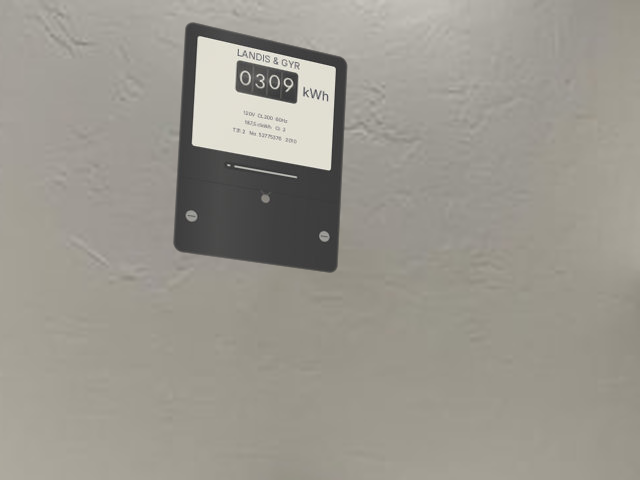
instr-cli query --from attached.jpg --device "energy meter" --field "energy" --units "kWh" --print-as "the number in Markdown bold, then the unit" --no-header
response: **309** kWh
